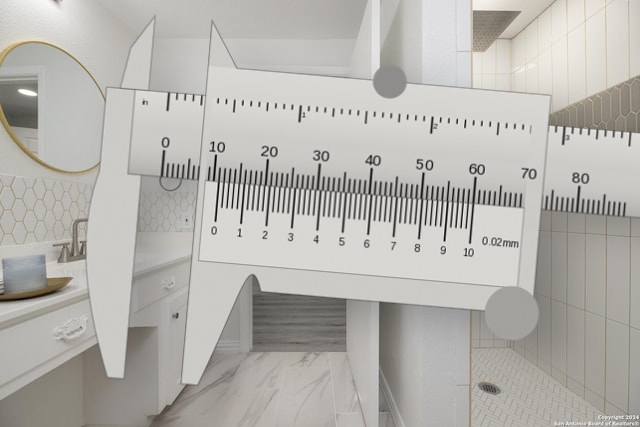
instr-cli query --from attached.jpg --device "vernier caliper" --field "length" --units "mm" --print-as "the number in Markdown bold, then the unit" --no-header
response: **11.0** mm
